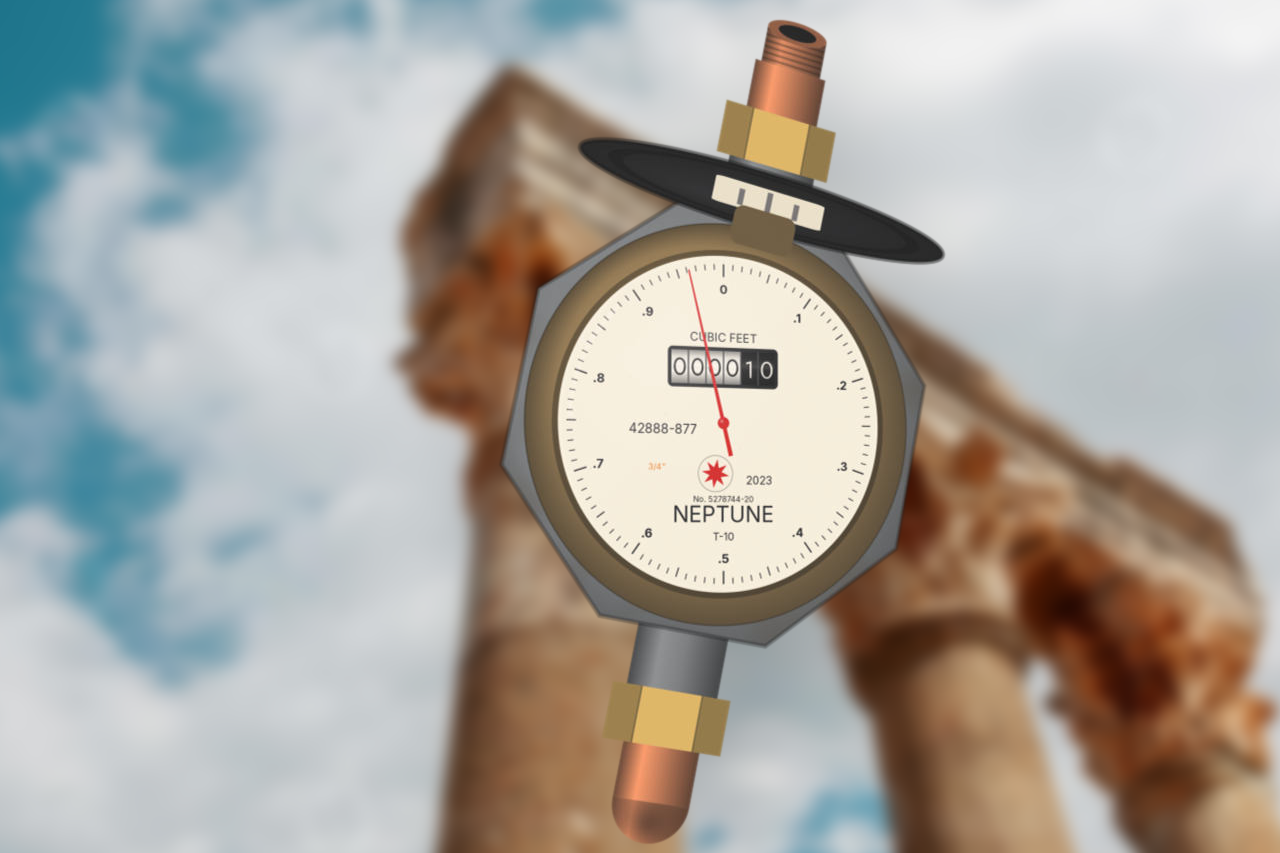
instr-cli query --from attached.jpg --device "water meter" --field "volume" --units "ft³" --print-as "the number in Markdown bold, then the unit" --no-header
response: **9.96** ft³
